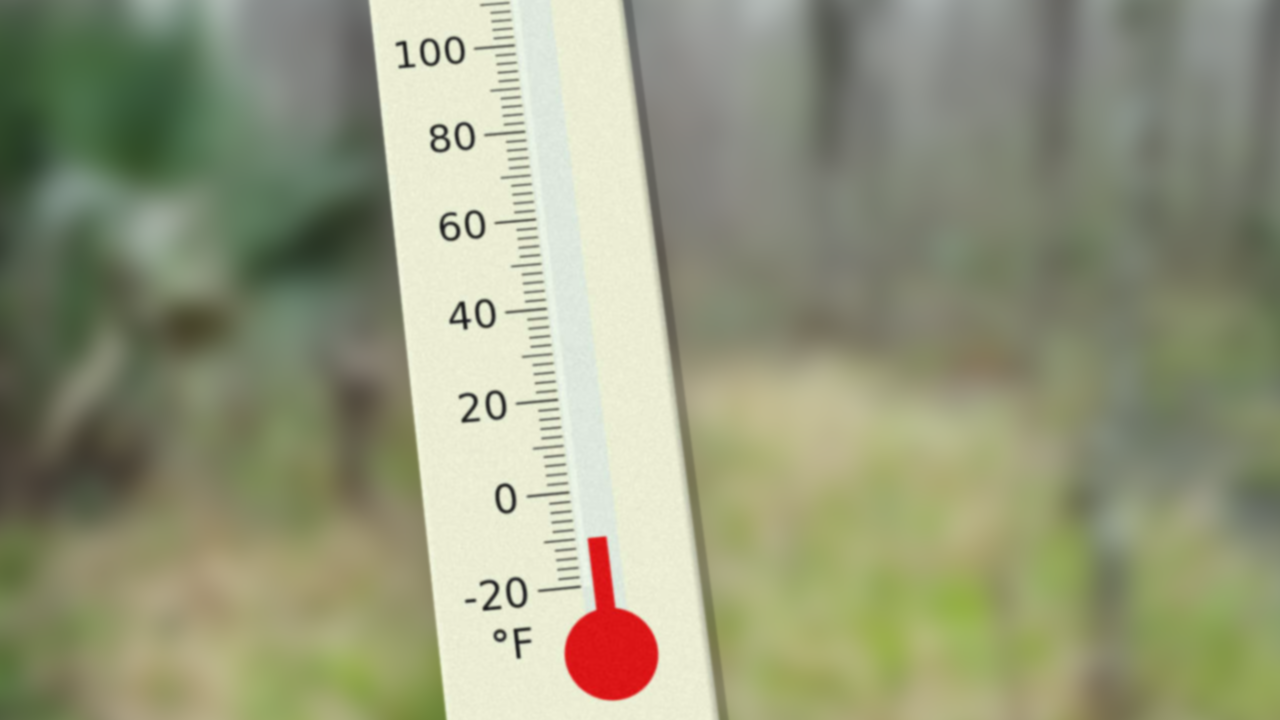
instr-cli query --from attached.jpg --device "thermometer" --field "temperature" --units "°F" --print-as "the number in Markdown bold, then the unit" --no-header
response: **-10** °F
